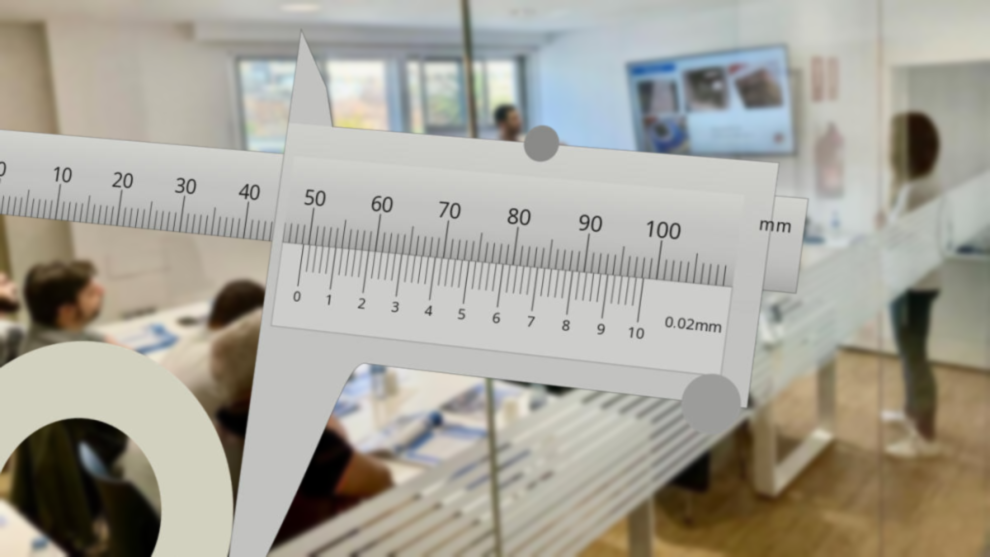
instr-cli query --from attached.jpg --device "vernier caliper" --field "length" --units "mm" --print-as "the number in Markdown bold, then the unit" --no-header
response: **49.2** mm
